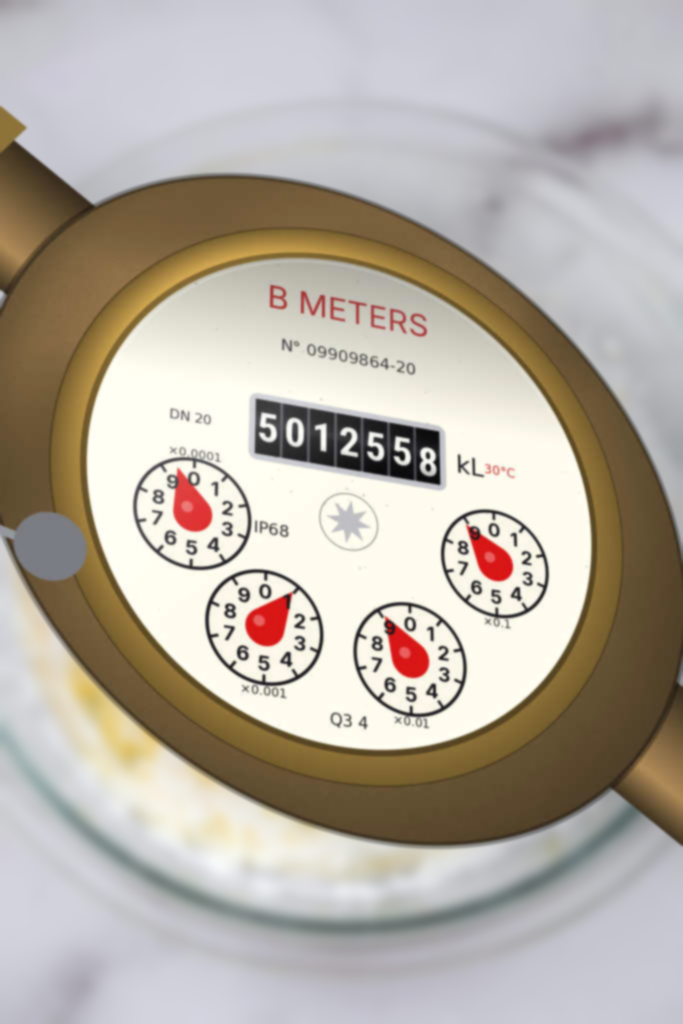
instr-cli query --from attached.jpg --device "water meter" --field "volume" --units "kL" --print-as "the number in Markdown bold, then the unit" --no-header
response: **5012557.8909** kL
